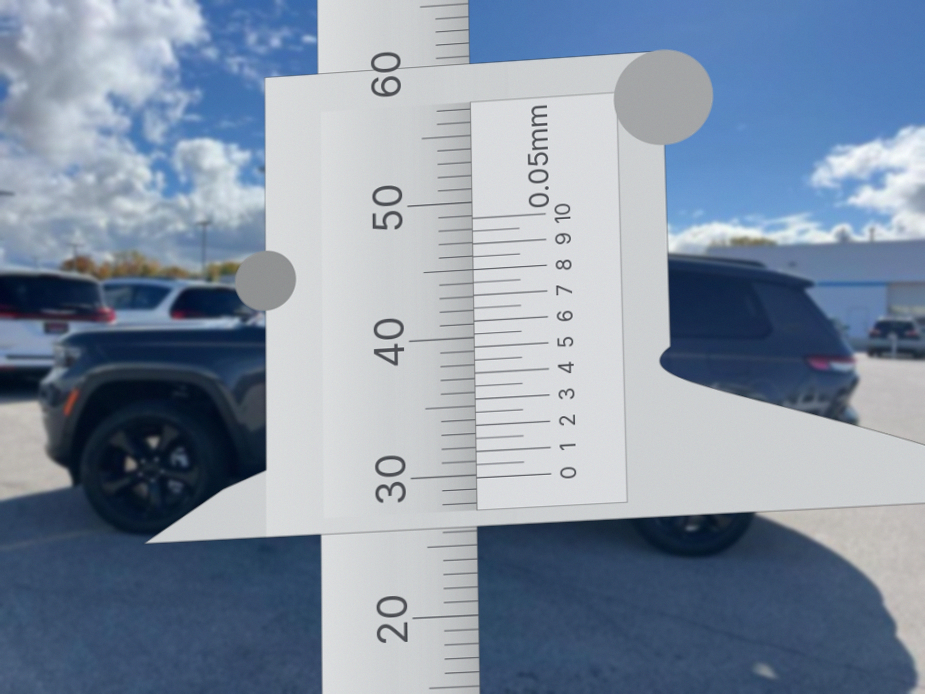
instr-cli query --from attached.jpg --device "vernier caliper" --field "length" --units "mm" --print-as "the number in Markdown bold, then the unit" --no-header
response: **29.8** mm
